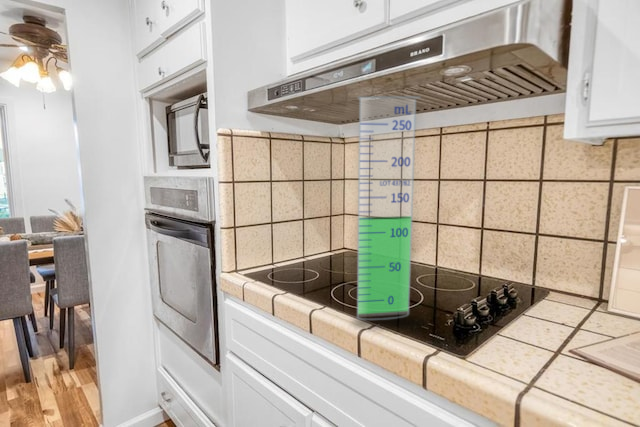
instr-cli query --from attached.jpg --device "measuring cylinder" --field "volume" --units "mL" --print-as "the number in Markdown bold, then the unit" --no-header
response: **120** mL
